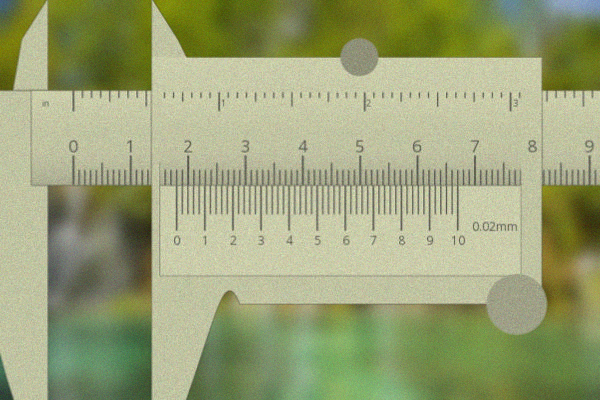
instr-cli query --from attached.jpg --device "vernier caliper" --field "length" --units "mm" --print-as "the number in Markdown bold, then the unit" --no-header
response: **18.0** mm
